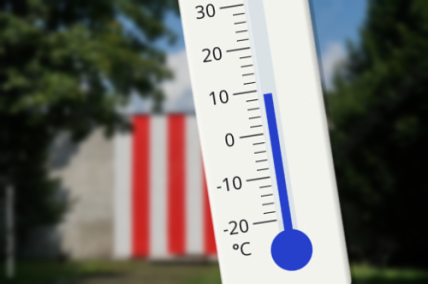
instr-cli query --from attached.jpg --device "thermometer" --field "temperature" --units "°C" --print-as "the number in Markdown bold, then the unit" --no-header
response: **9** °C
